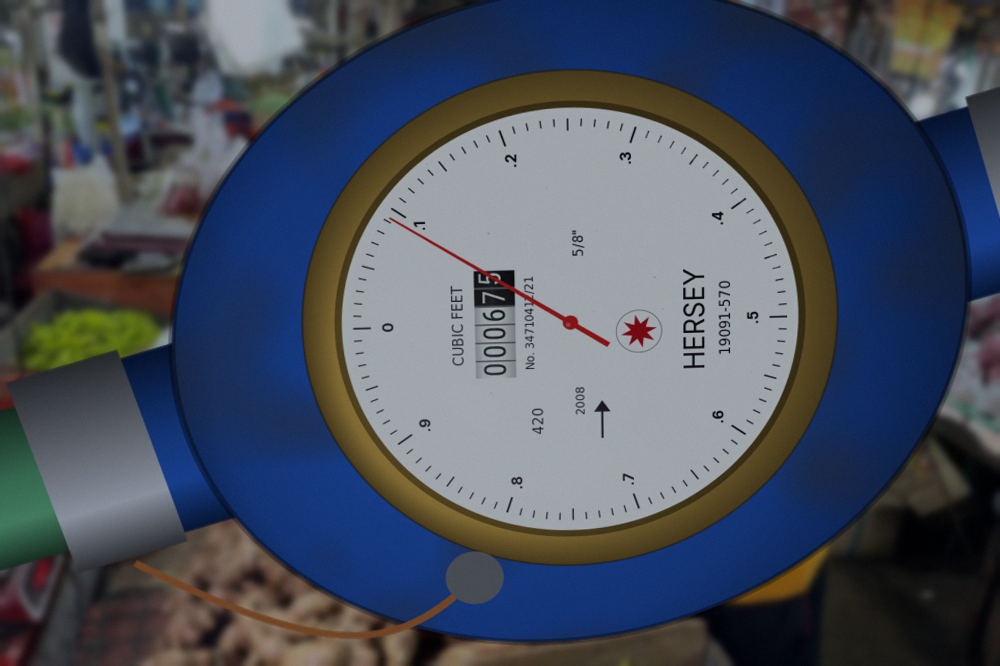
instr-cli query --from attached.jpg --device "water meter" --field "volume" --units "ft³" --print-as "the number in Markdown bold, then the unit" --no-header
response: **675.09** ft³
